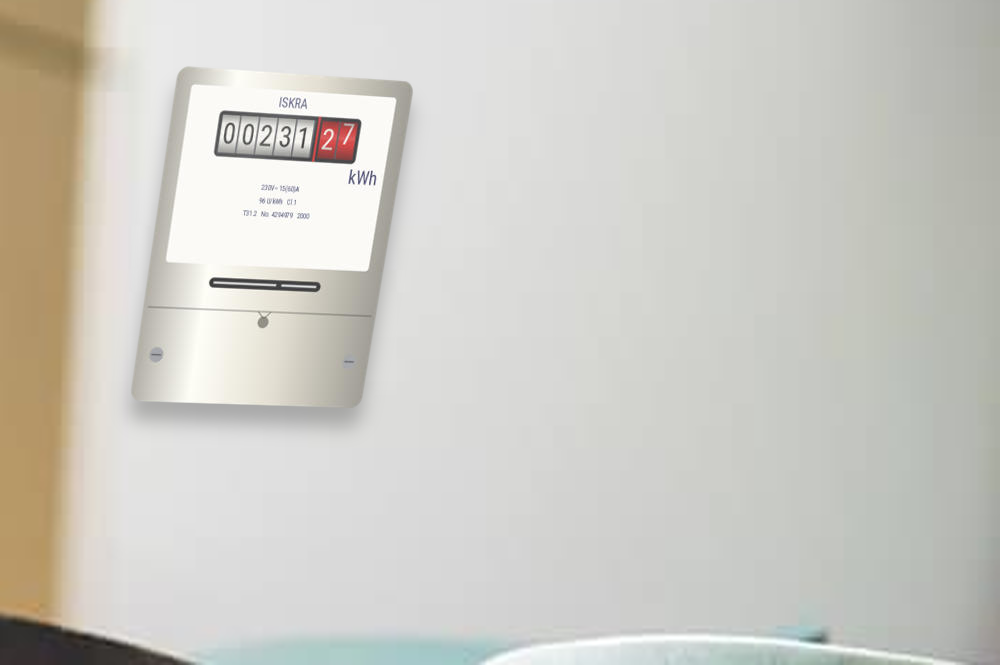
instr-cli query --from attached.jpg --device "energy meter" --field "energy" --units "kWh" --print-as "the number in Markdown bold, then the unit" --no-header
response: **231.27** kWh
